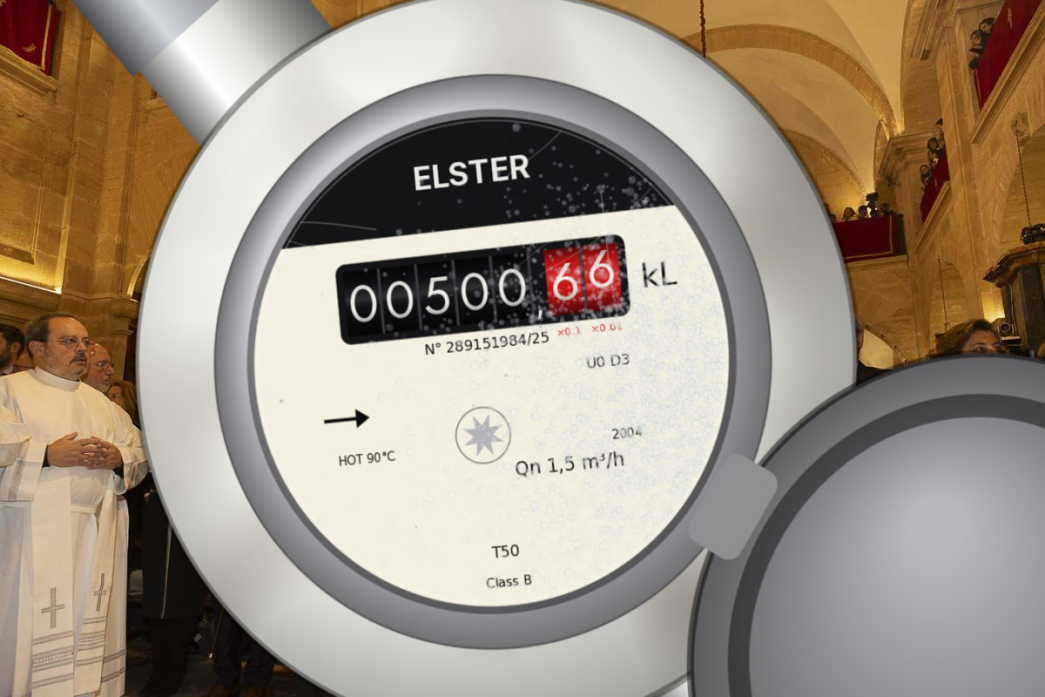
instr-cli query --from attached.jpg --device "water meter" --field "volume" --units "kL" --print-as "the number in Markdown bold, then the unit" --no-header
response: **500.66** kL
